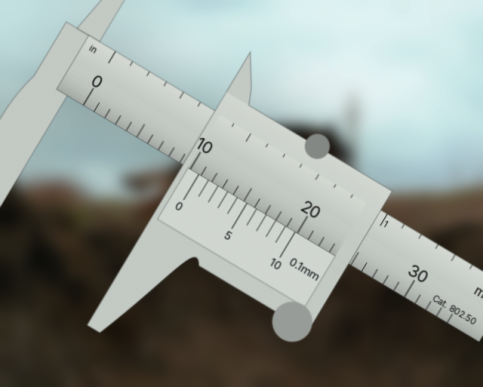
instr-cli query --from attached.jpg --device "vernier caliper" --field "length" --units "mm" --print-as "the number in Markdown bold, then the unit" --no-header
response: **10.8** mm
